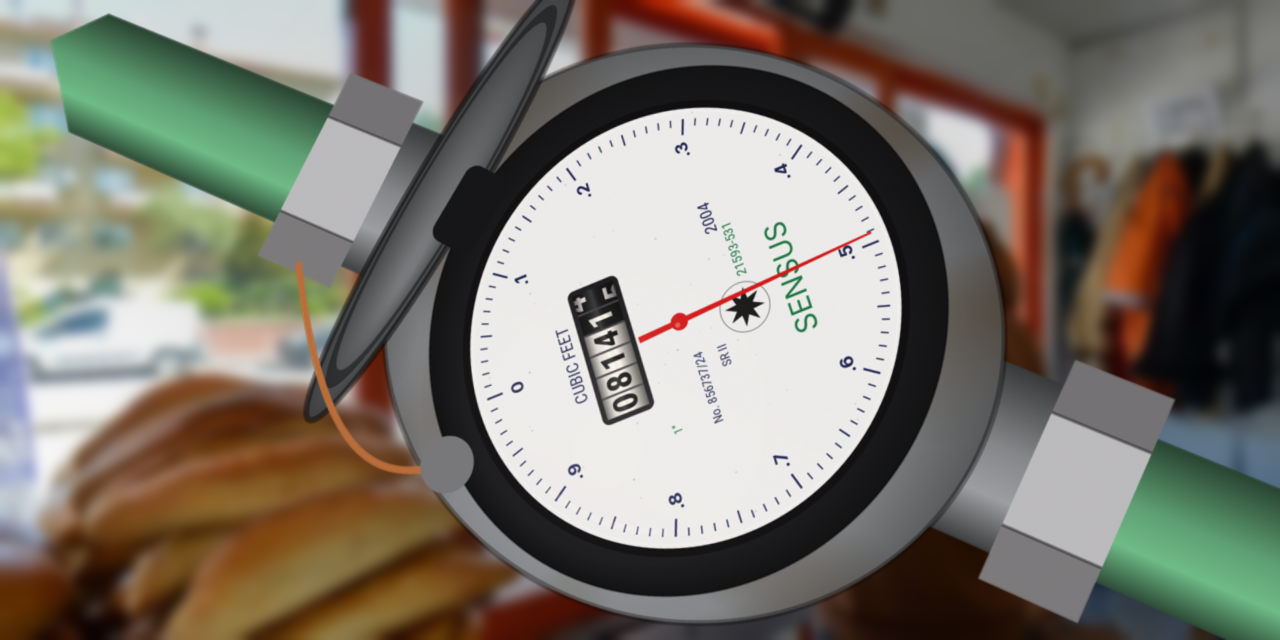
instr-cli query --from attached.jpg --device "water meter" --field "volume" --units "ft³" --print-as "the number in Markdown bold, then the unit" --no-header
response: **81414.49** ft³
